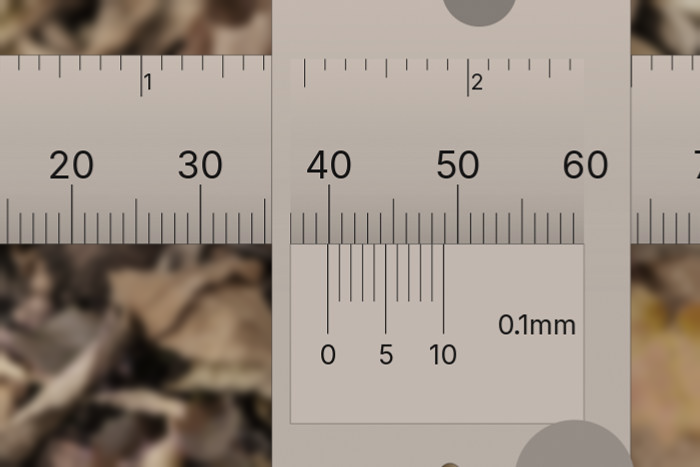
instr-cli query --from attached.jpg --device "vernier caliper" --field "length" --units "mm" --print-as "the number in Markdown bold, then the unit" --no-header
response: **39.9** mm
